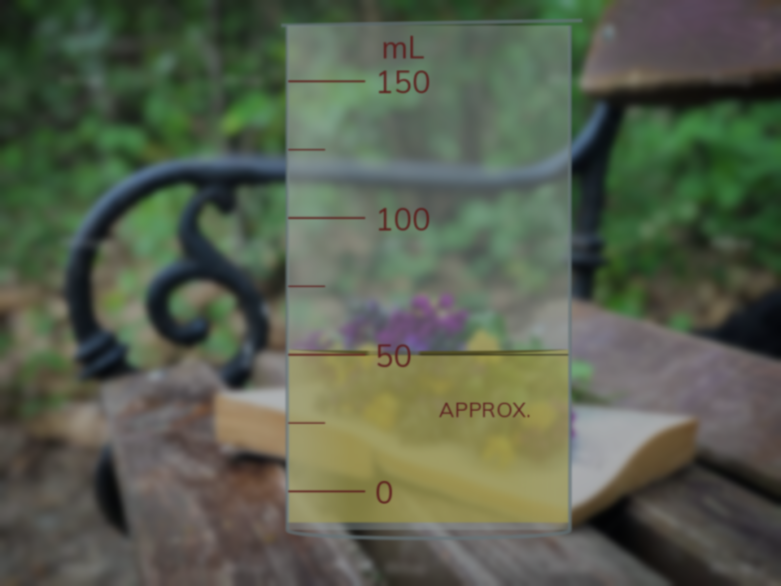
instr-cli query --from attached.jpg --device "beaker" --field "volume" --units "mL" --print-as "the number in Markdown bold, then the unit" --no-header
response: **50** mL
